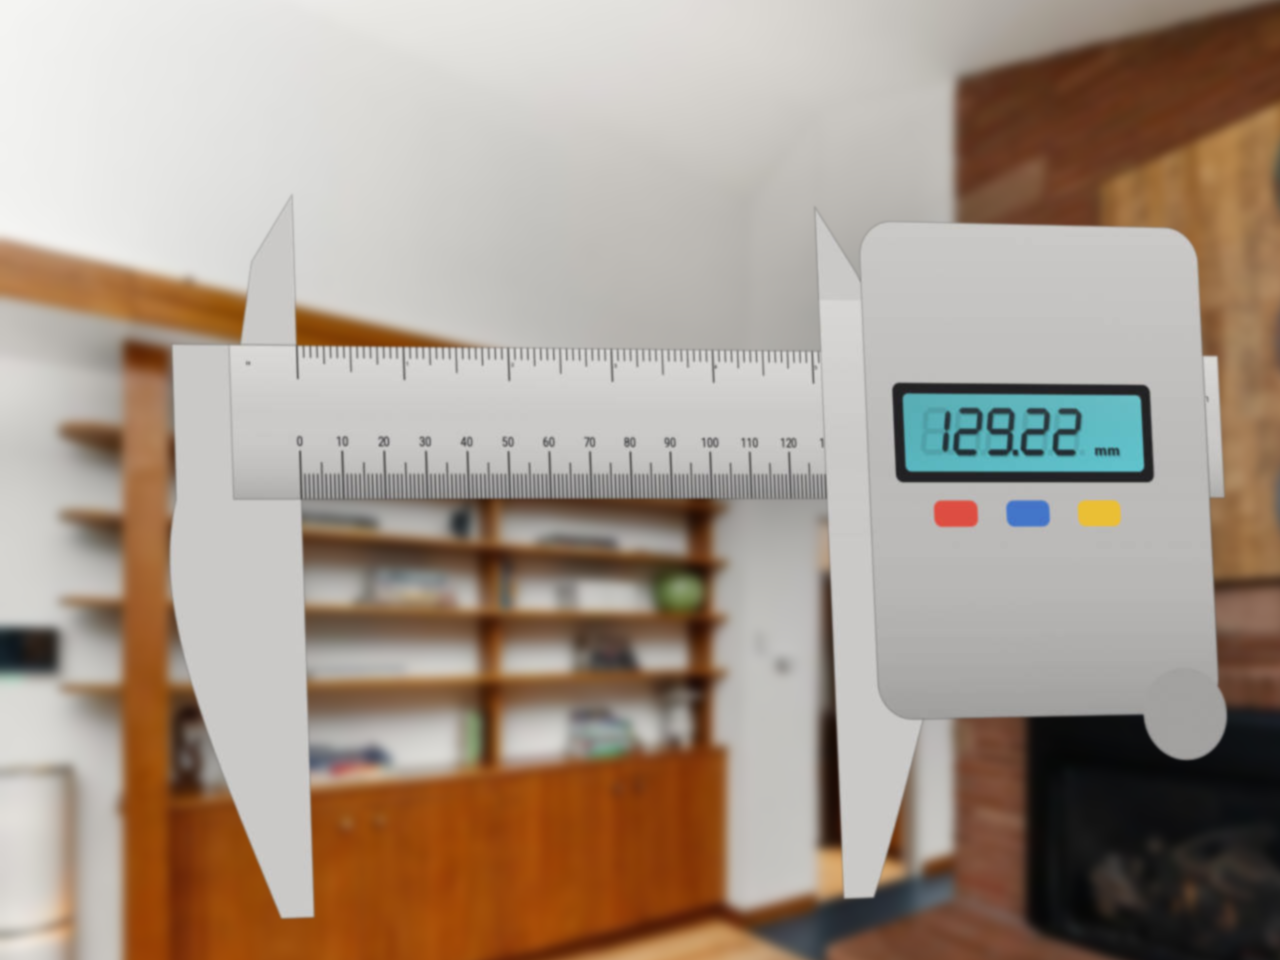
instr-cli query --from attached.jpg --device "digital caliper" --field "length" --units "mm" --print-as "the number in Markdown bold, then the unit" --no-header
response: **129.22** mm
